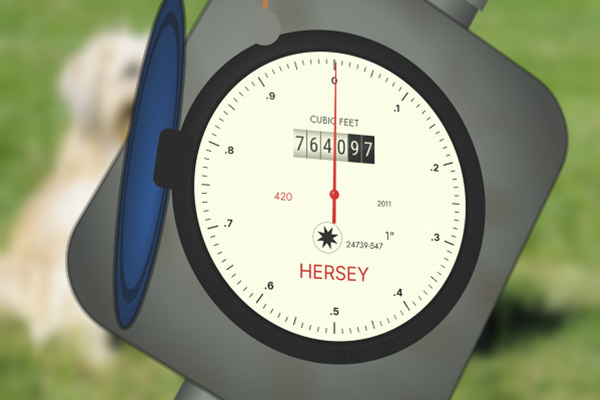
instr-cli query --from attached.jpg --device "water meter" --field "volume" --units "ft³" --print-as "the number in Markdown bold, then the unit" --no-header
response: **764097.00** ft³
